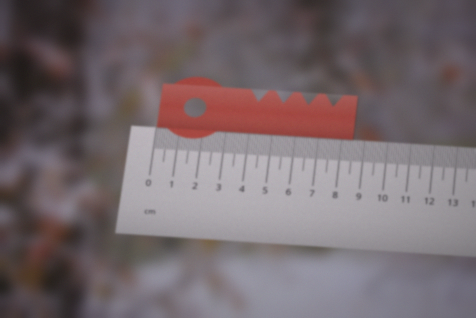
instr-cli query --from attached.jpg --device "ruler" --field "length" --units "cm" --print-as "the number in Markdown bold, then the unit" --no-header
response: **8.5** cm
